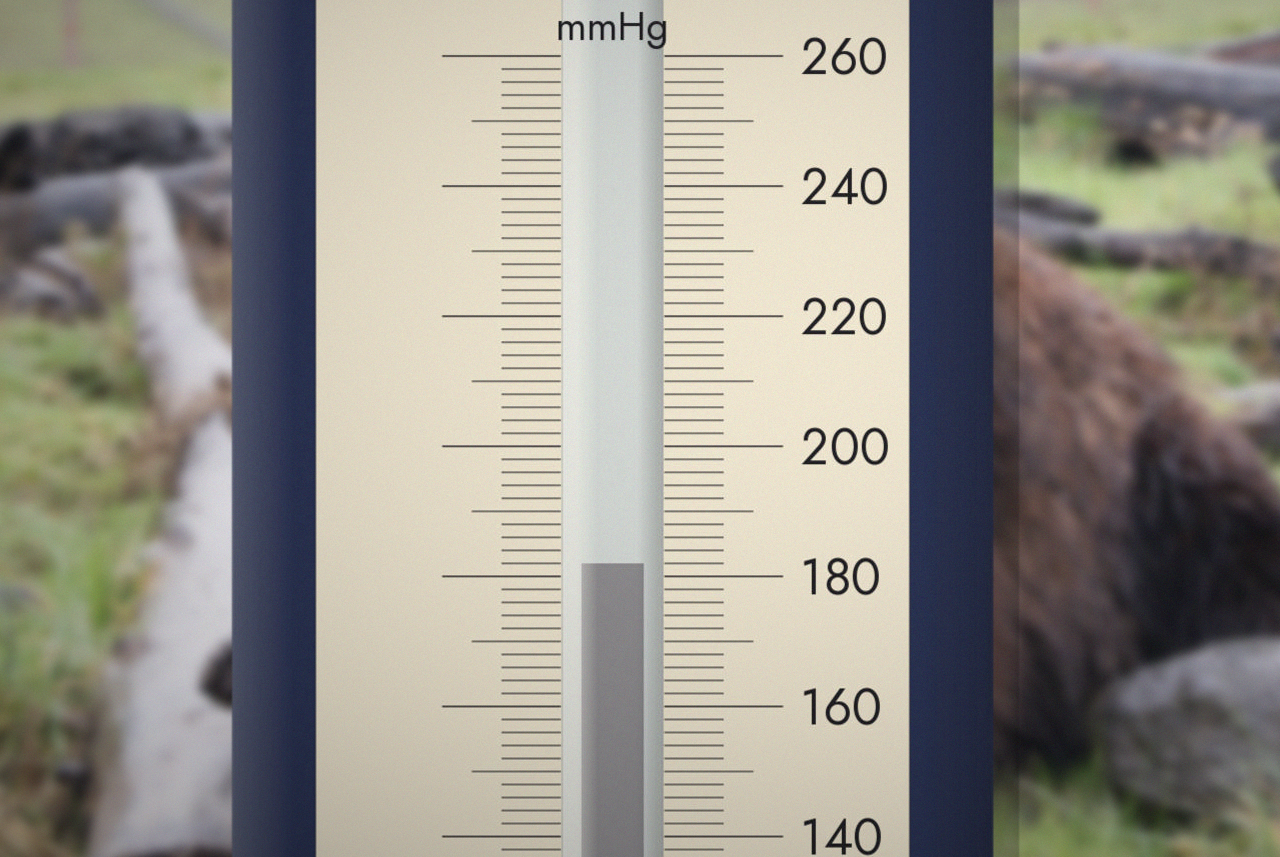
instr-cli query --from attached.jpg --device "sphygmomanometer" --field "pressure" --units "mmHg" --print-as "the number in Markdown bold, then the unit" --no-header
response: **182** mmHg
